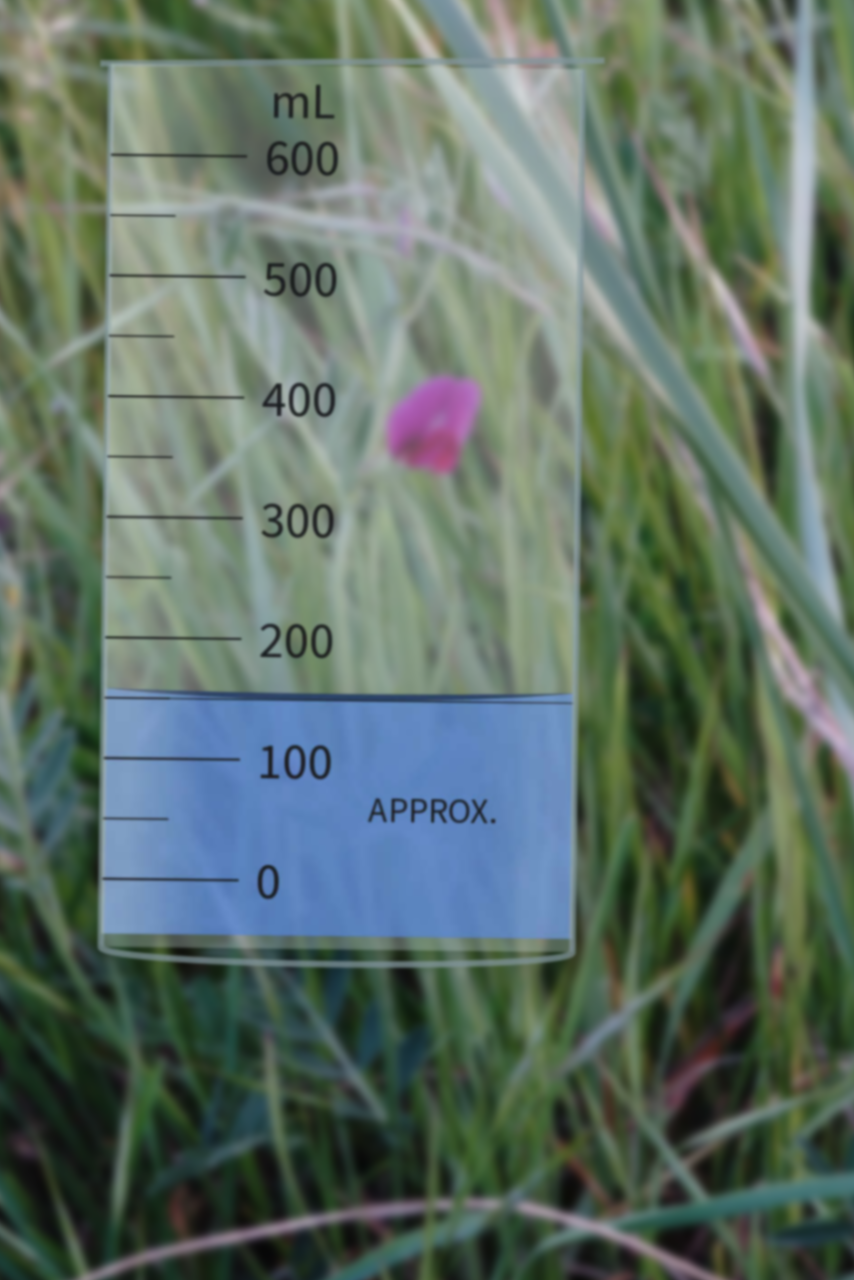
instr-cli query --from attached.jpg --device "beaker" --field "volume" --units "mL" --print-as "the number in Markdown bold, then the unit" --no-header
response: **150** mL
